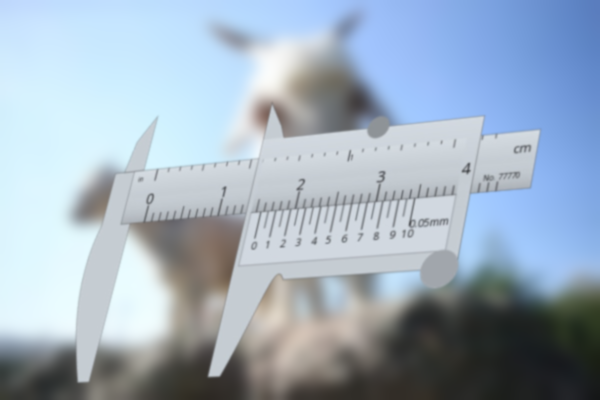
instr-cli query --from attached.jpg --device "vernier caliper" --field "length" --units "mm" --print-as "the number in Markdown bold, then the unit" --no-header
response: **15.6** mm
